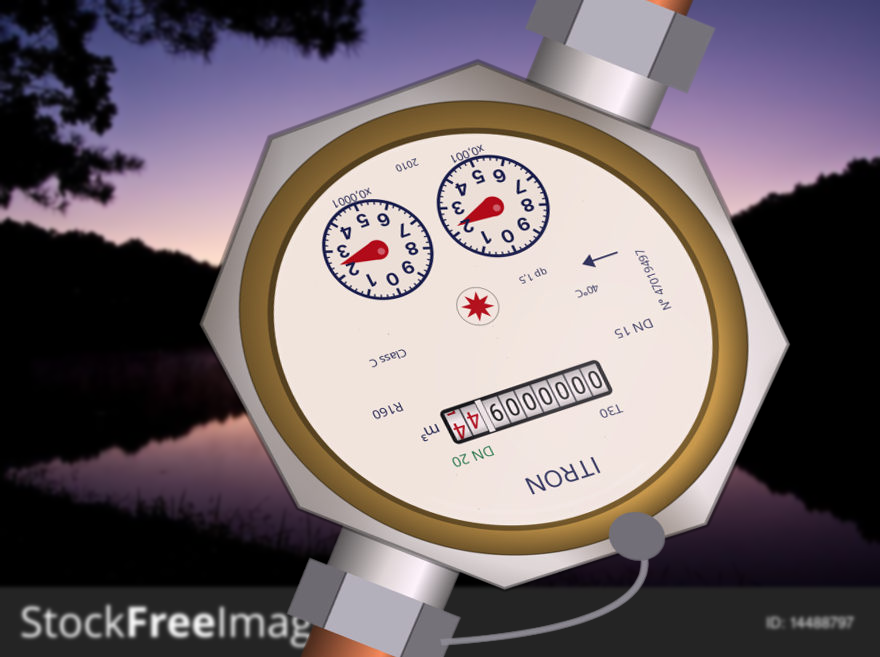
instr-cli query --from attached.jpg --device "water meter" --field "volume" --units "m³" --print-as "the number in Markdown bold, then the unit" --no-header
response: **9.4422** m³
